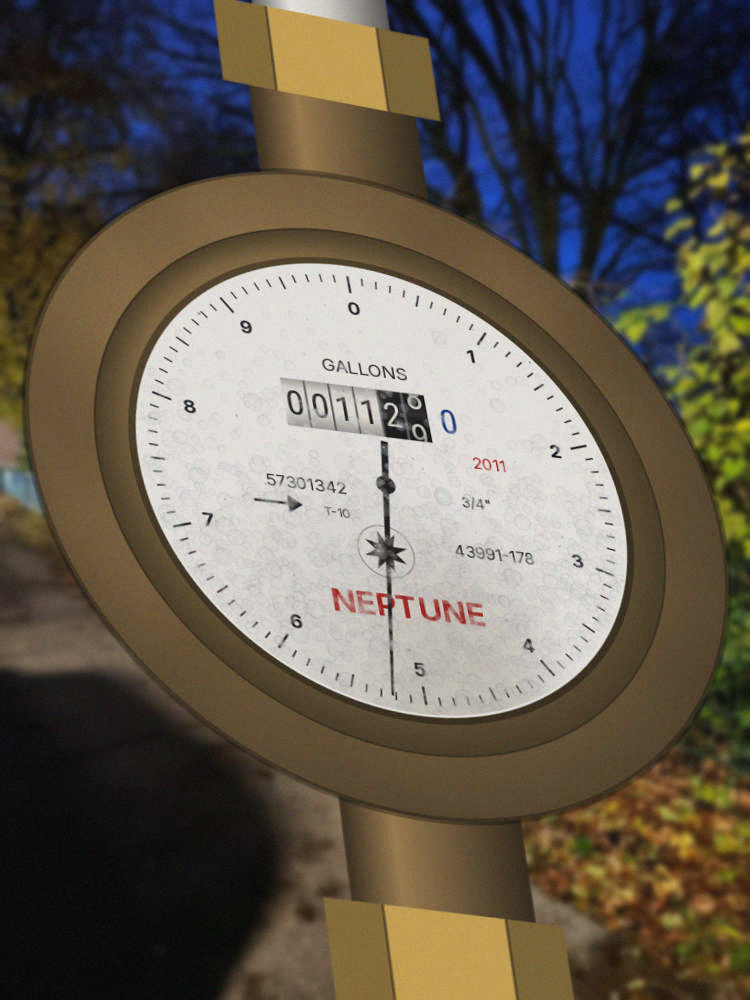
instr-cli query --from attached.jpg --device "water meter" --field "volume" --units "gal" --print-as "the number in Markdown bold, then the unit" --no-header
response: **11285.2** gal
